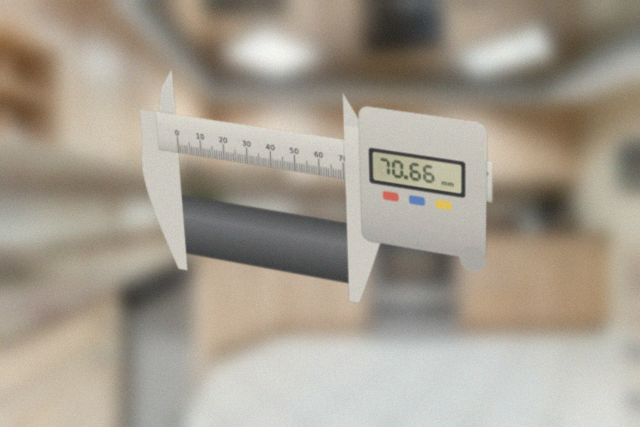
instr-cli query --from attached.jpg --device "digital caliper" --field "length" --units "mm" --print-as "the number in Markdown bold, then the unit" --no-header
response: **70.66** mm
